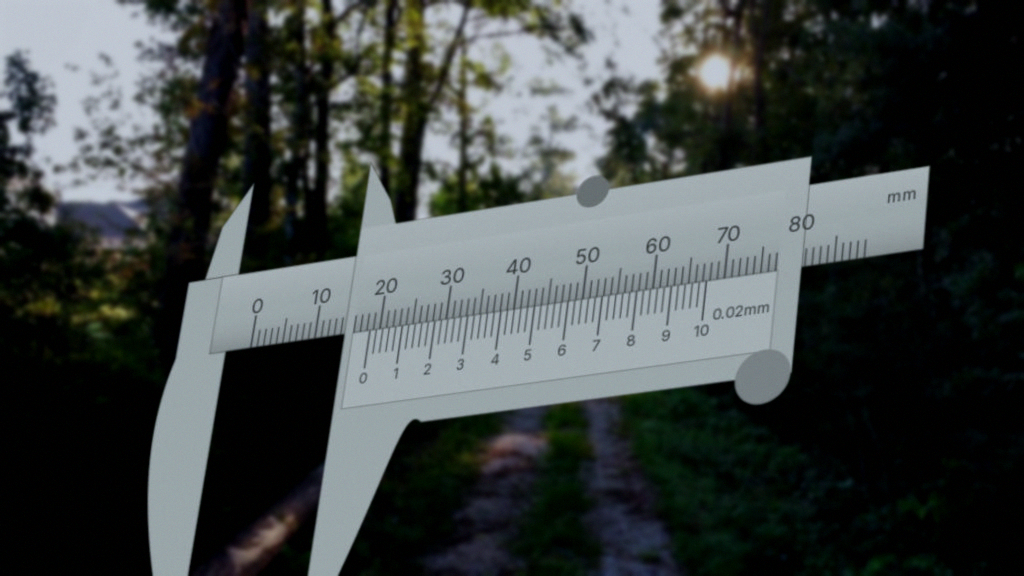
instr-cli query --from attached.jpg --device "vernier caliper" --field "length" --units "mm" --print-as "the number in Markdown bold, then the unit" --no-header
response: **18.5** mm
